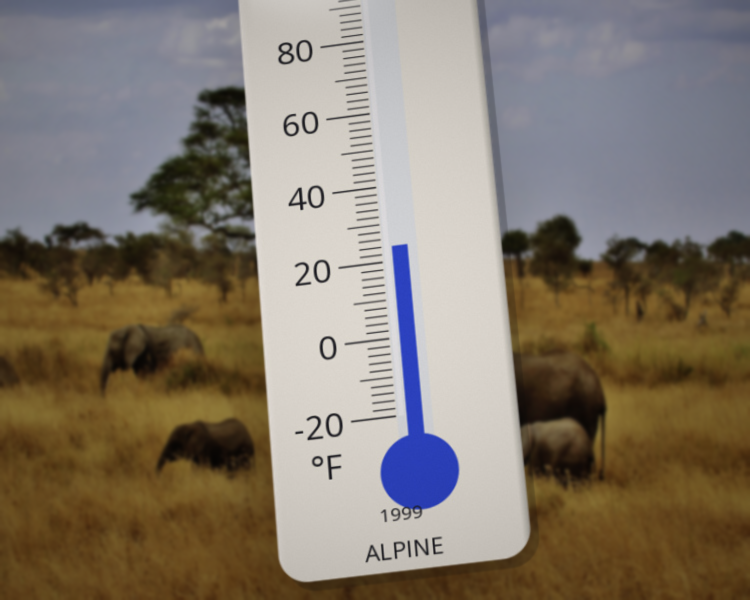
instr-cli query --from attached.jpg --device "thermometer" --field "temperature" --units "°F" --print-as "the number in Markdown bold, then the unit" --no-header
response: **24** °F
